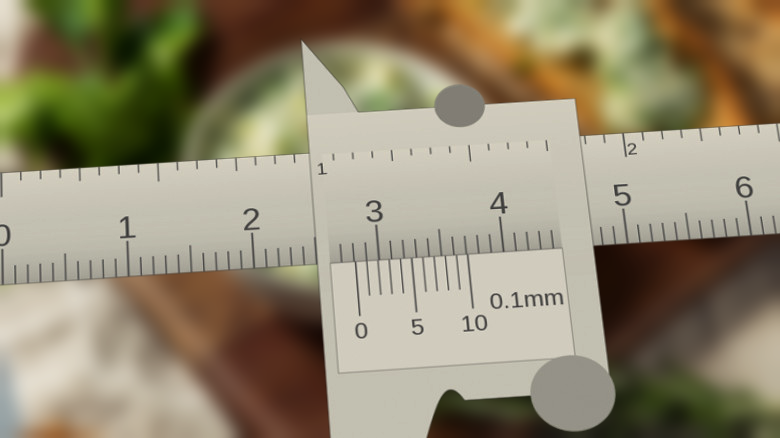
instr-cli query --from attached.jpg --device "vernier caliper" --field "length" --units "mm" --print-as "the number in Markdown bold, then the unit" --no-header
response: **28.1** mm
